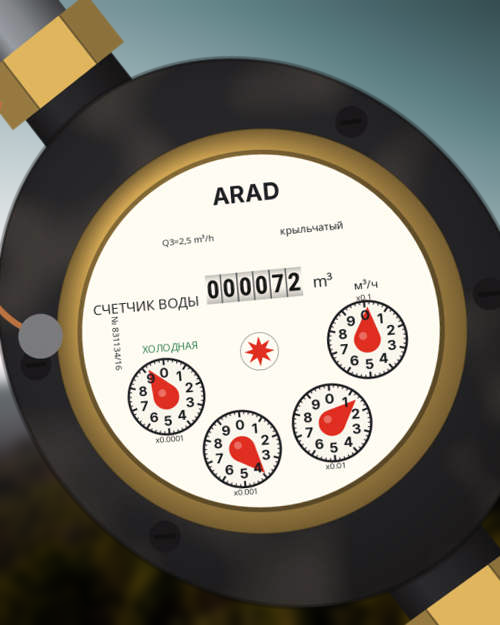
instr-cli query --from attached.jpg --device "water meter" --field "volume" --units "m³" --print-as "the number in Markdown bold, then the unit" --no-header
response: **72.0139** m³
